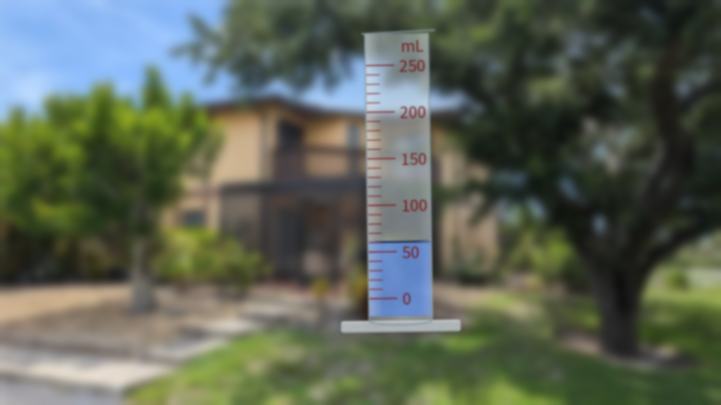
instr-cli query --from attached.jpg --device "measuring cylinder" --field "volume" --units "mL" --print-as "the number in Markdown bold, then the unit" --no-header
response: **60** mL
